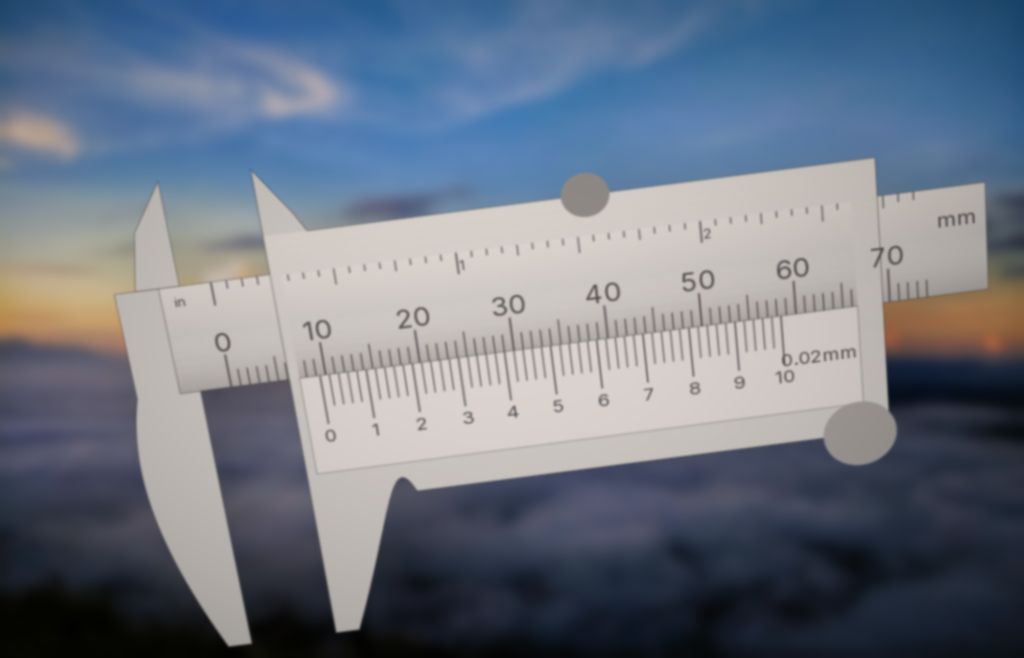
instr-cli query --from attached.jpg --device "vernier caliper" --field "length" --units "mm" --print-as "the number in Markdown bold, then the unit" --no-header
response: **9.4** mm
